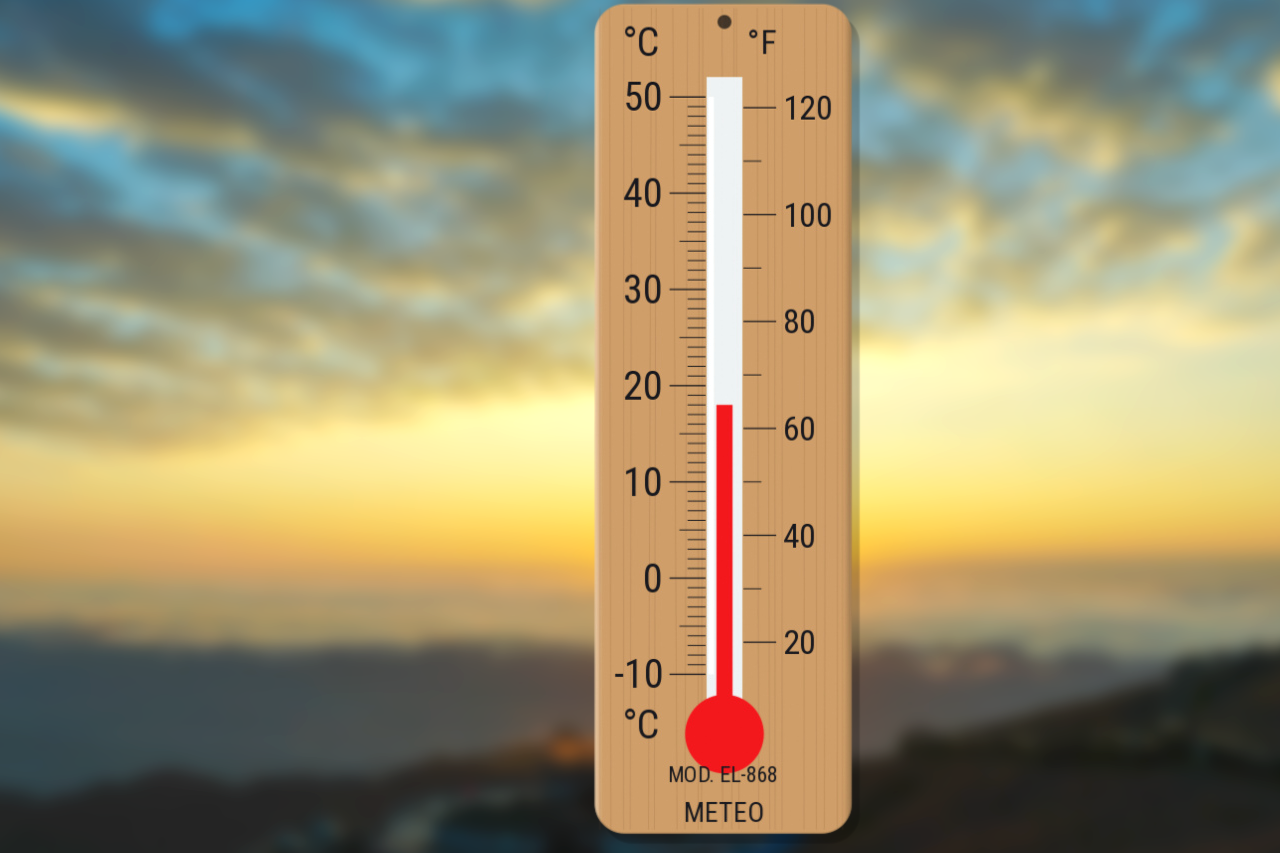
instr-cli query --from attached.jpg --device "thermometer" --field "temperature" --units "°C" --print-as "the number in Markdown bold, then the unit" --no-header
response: **18** °C
